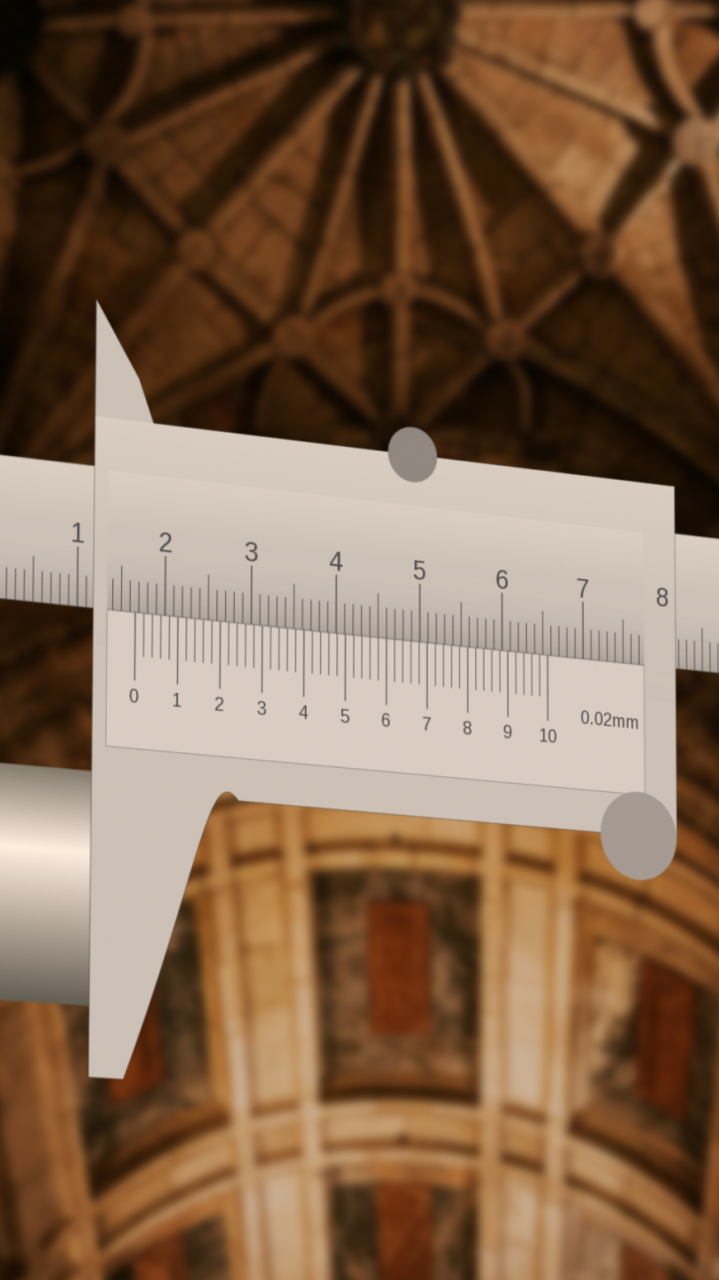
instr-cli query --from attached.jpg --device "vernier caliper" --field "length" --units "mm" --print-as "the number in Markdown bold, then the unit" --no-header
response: **16.6** mm
